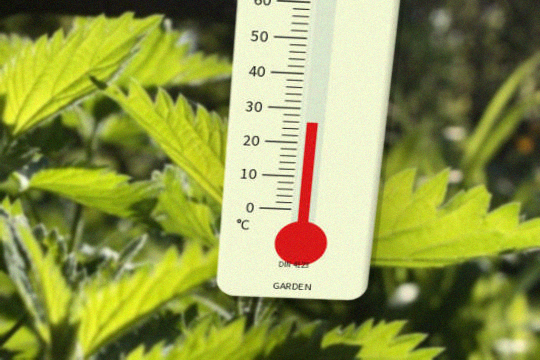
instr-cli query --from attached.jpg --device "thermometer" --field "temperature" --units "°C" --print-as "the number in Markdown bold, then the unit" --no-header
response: **26** °C
